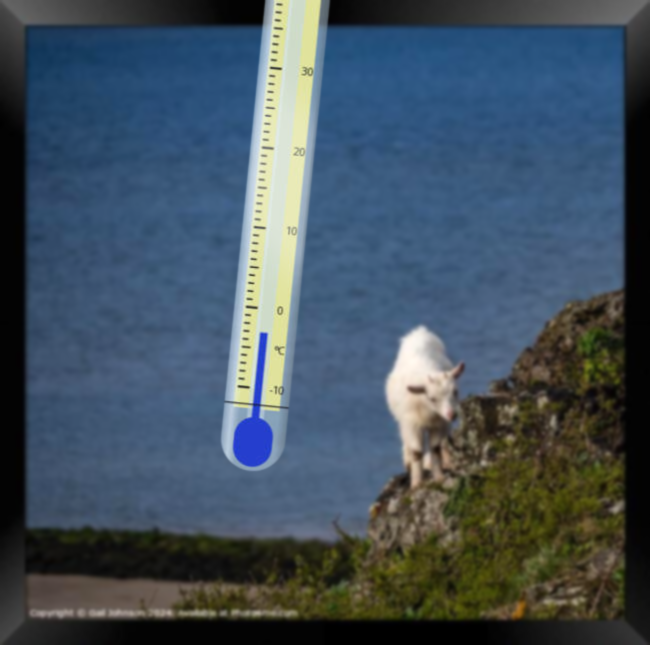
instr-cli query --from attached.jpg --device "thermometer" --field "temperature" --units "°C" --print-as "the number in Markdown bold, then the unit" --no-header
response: **-3** °C
